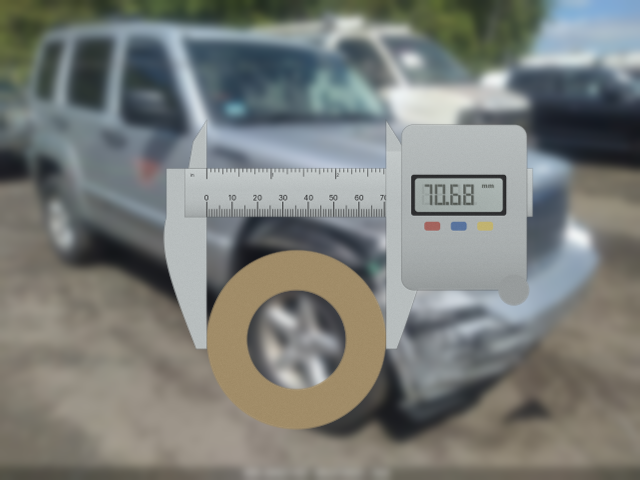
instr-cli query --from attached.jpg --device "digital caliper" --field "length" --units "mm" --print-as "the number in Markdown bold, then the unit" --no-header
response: **70.68** mm
